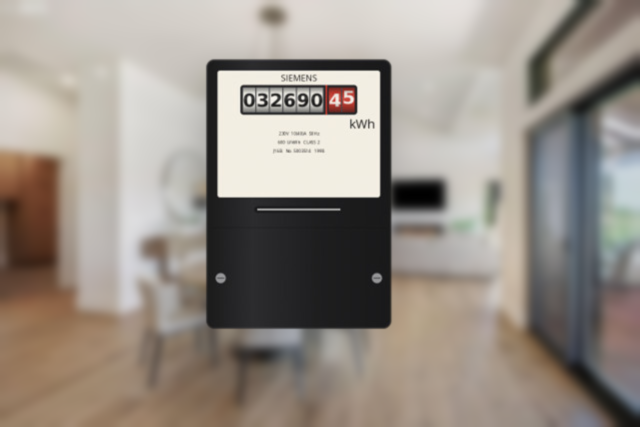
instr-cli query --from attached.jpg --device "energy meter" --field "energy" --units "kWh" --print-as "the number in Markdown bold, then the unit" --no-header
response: **32690.45** kWh
